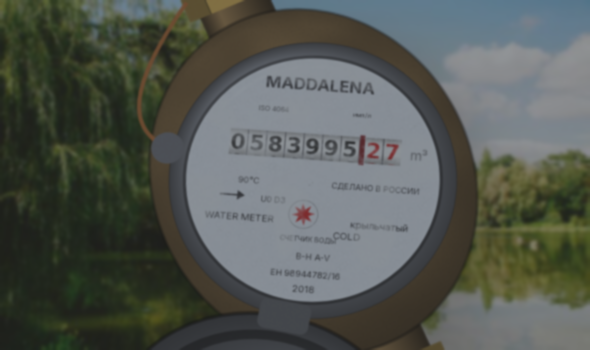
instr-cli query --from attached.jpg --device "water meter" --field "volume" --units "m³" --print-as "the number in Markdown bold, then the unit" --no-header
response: **583995.27** m³
